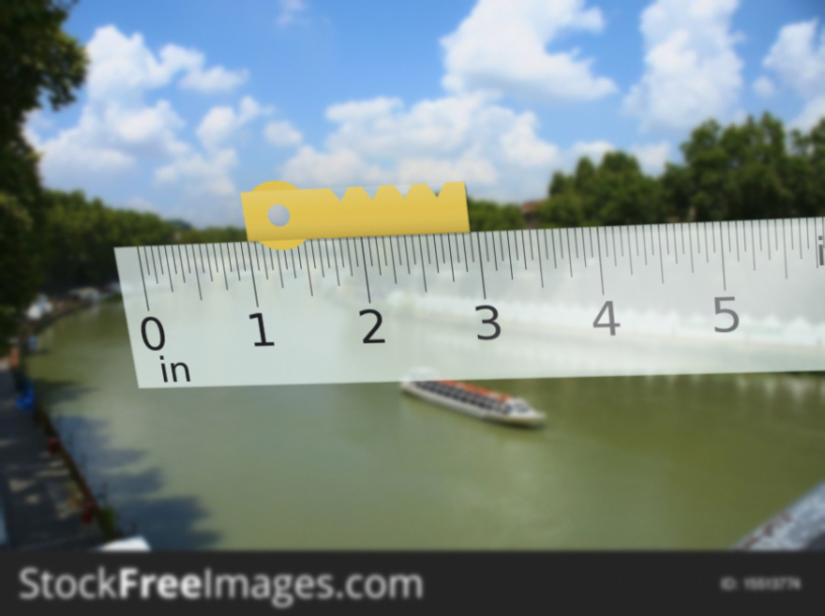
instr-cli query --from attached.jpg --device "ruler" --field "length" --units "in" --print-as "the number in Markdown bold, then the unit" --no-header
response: **1.9375** in
